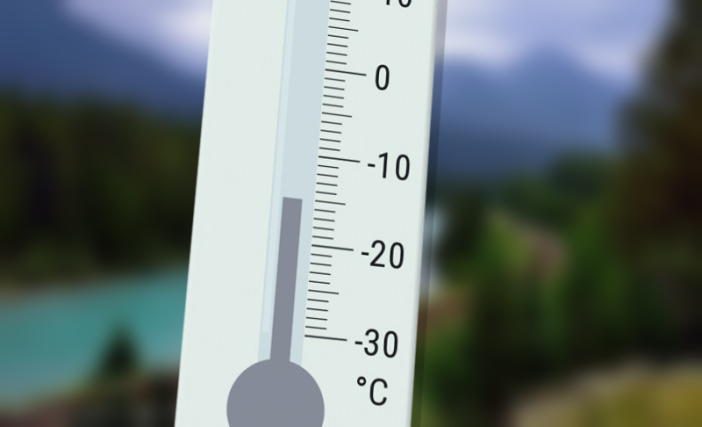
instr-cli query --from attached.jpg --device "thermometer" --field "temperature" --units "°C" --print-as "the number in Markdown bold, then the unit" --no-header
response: **-15** °C
